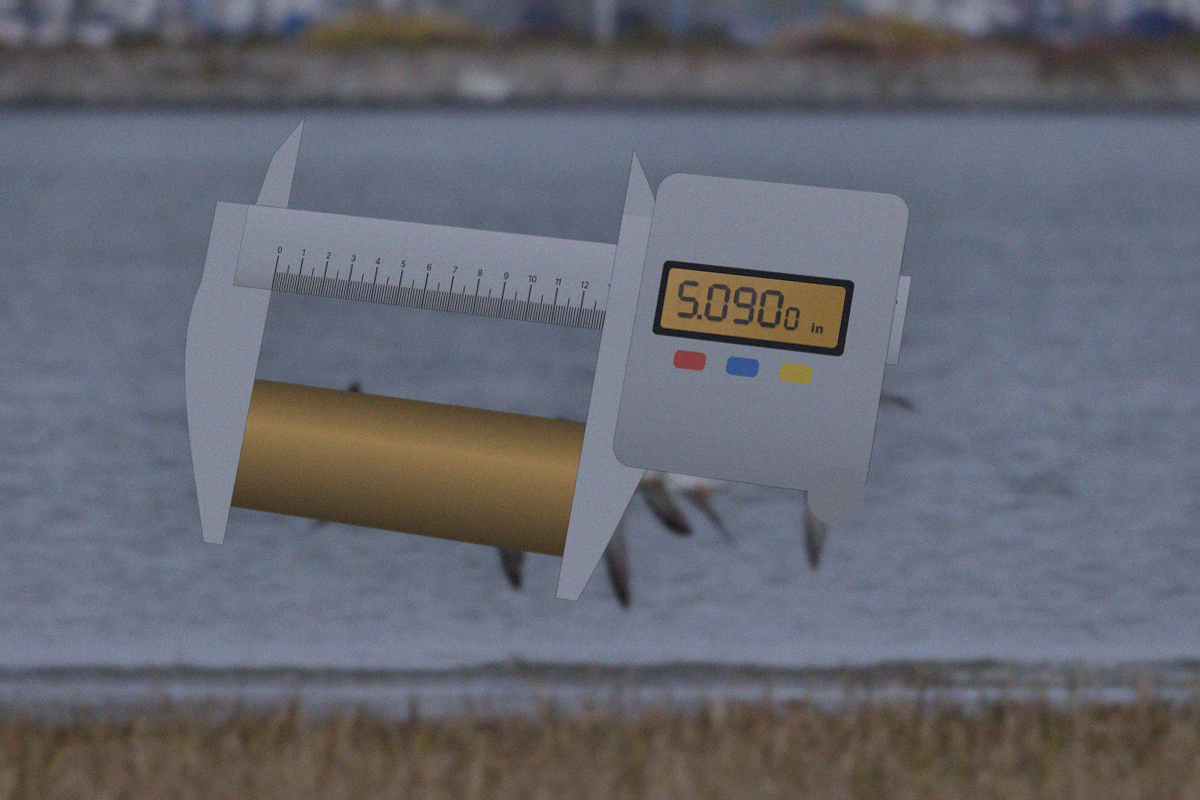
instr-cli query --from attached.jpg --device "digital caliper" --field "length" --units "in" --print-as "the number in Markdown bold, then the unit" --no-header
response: **5.0900** in
